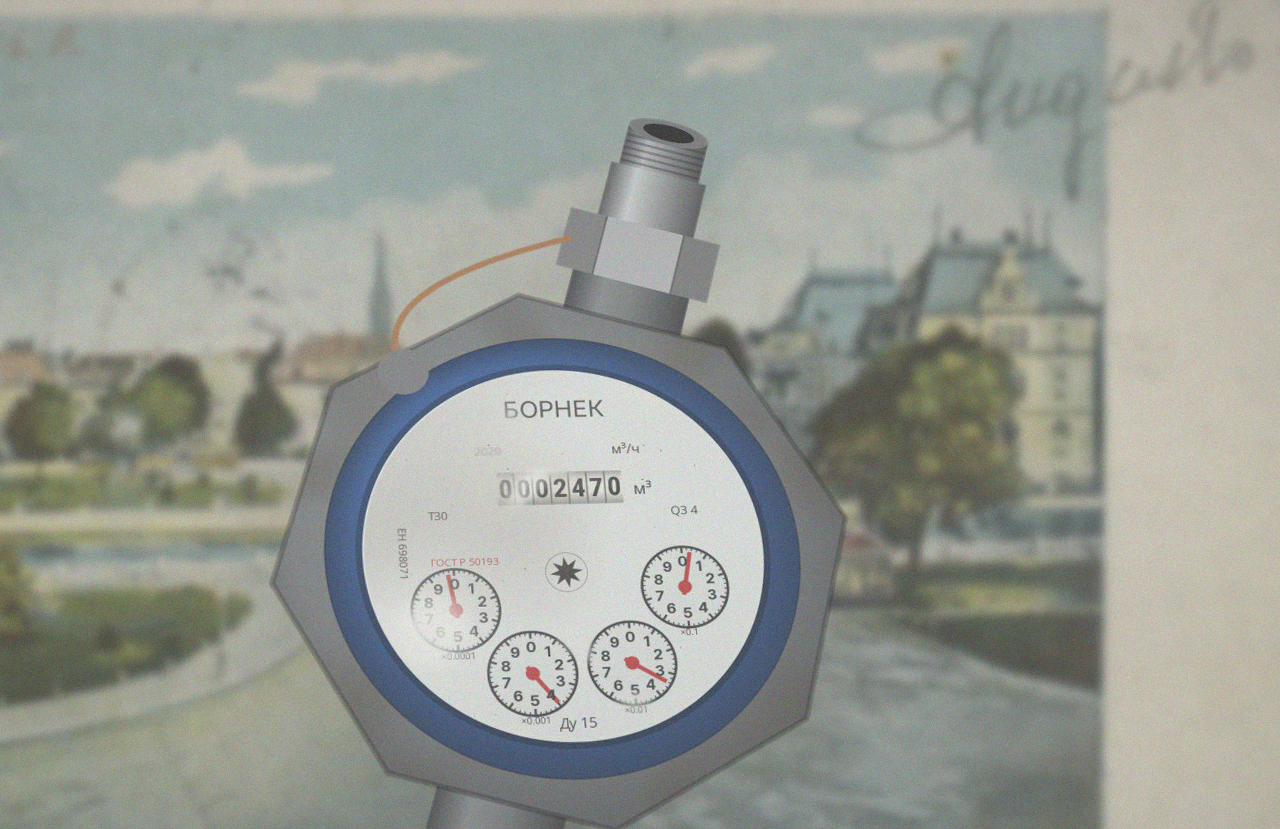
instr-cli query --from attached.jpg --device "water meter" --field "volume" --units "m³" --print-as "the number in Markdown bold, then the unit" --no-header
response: **2470.0339** m³
